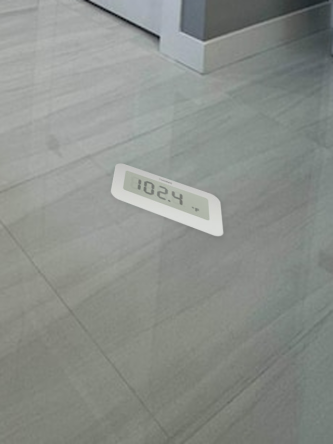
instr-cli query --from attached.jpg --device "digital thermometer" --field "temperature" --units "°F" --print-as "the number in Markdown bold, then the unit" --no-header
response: **102.4** °F
